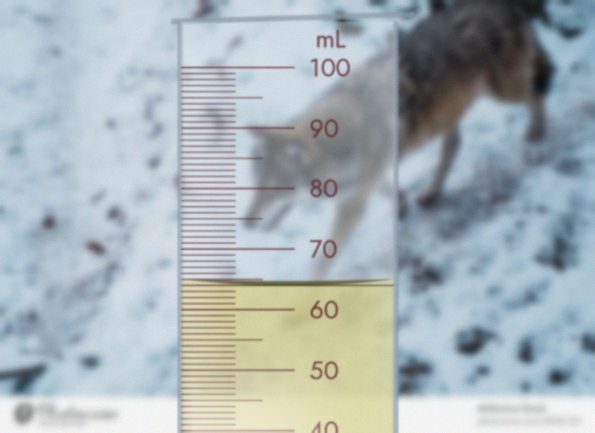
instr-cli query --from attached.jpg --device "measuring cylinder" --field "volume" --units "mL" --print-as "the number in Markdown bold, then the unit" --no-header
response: **64** mL
